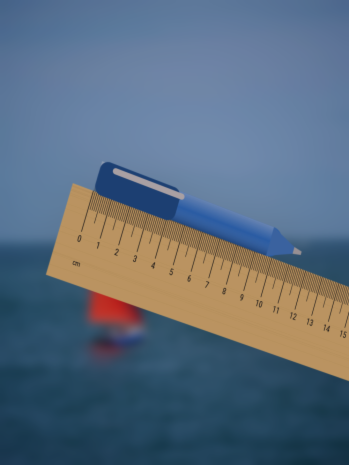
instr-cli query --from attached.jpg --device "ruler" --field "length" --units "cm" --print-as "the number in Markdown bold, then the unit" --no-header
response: **11.5** cm
